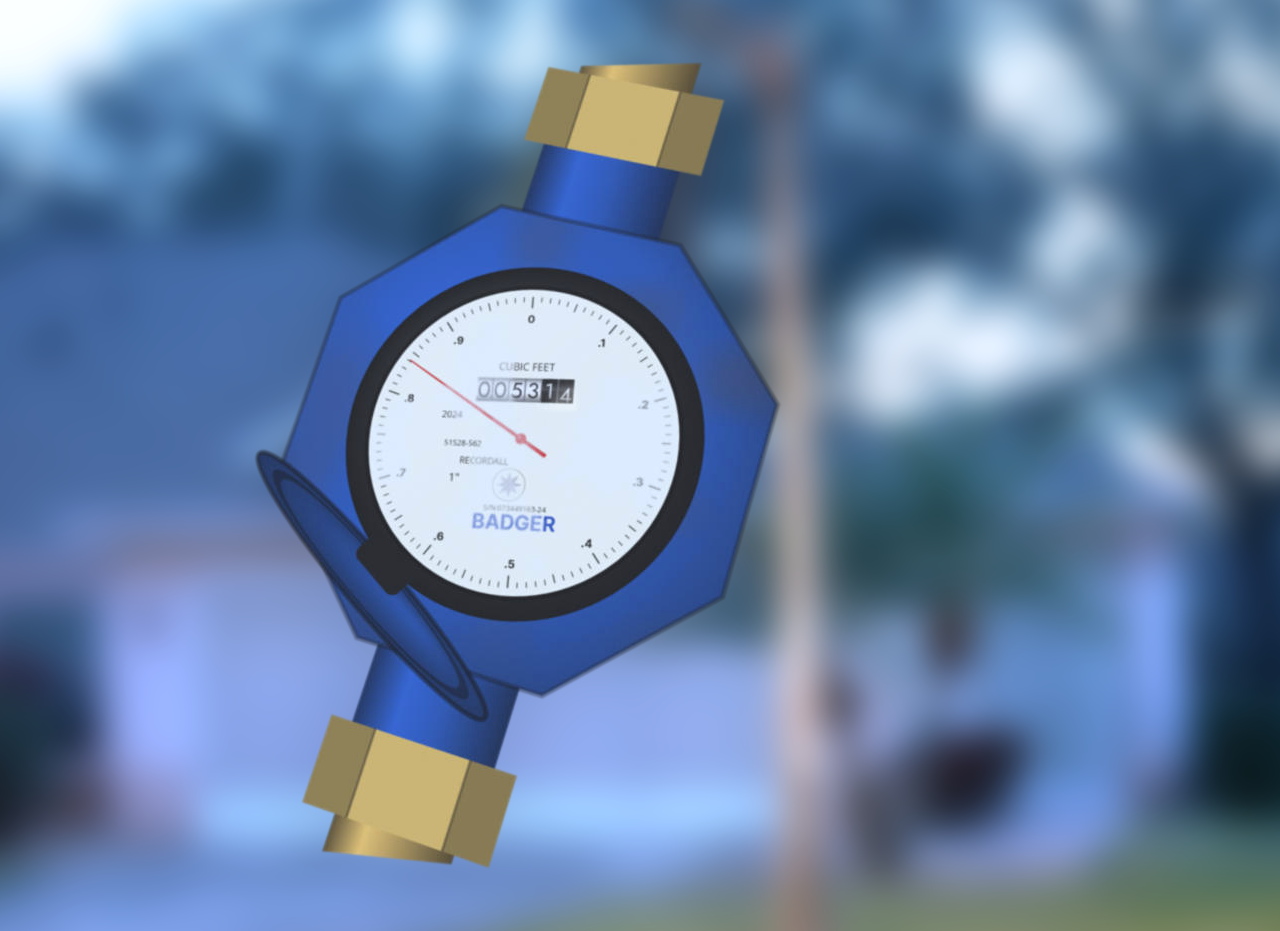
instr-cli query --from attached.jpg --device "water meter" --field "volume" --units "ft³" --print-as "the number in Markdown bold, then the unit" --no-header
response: **5313.84** ft³
